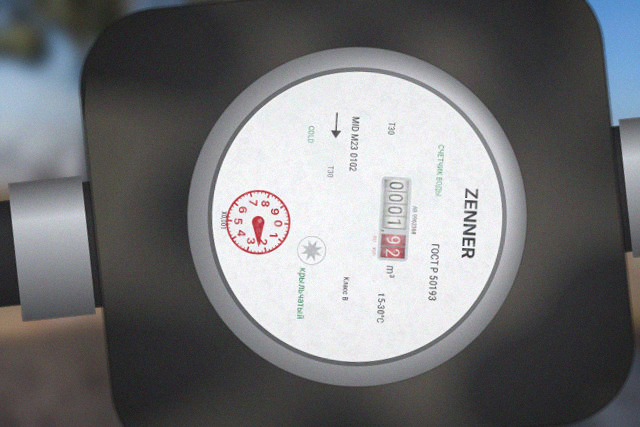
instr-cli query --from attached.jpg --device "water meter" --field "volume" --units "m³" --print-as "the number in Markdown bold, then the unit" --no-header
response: **1.922** m³
